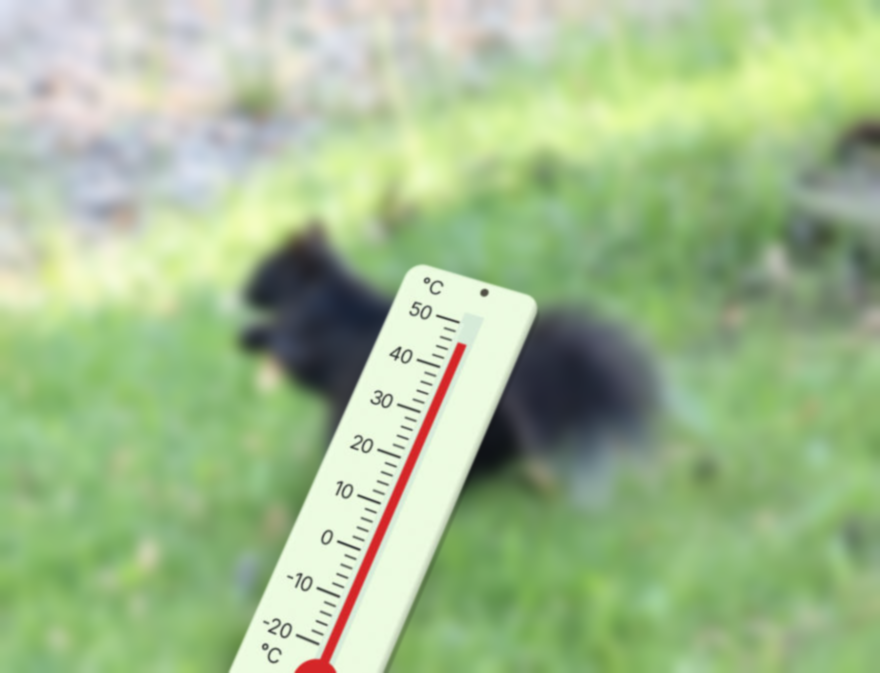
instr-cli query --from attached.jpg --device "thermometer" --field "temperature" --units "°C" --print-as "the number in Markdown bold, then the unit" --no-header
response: **46** °C
